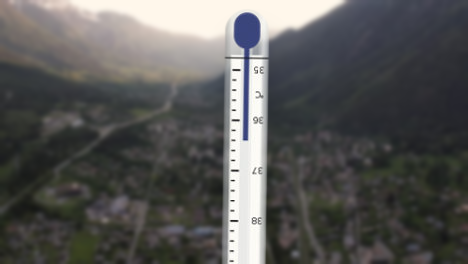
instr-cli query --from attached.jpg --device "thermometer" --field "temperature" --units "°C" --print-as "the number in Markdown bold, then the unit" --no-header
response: **36.4** °C
